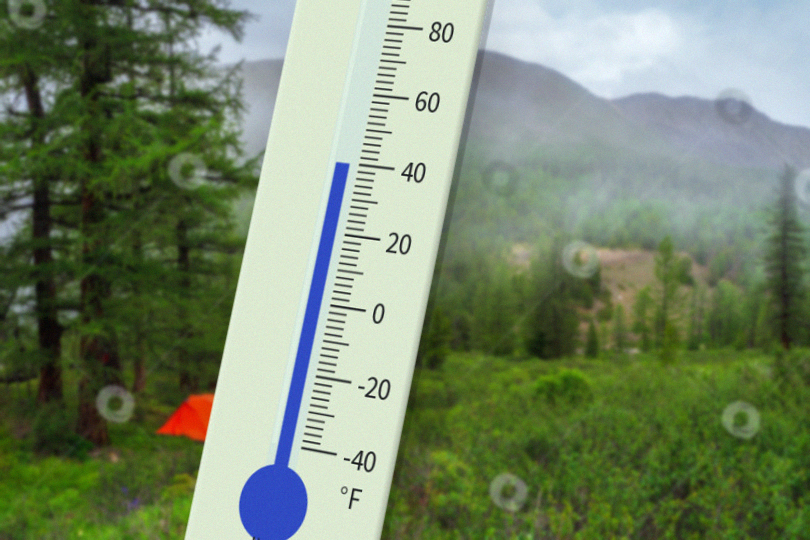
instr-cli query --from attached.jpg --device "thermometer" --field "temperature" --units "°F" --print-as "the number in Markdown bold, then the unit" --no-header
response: **40** °F
